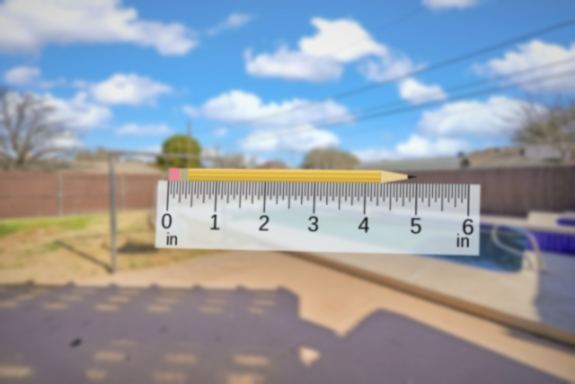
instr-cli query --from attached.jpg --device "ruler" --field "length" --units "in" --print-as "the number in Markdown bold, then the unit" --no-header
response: **5** in
